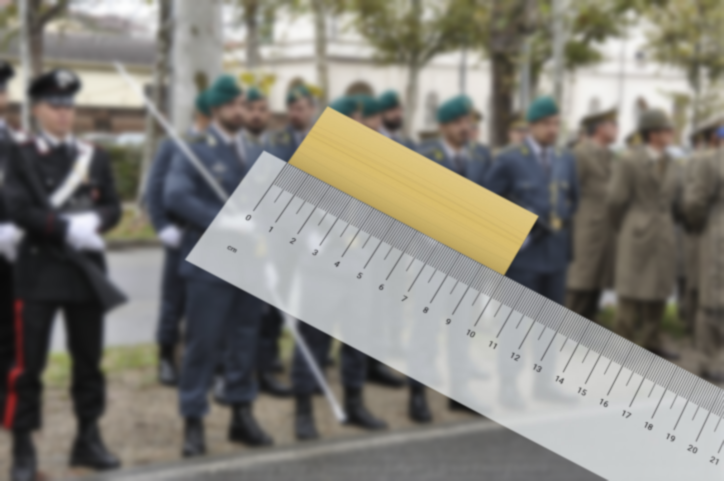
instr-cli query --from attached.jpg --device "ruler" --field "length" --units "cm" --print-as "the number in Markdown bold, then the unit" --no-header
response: **10** cm
